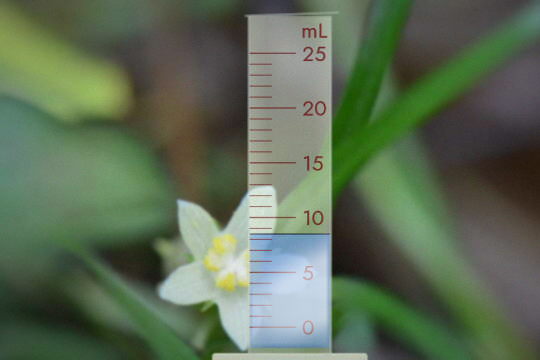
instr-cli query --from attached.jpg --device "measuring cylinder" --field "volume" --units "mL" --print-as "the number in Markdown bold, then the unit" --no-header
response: **8.5** mL
